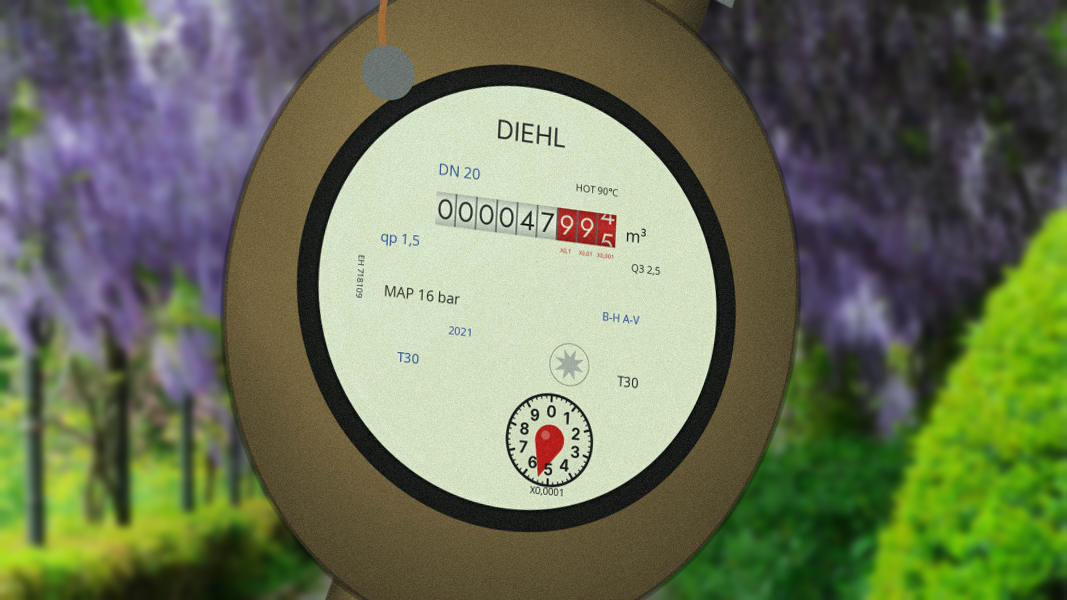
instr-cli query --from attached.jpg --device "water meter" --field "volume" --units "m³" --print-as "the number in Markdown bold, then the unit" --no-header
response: **47.9945** m³
